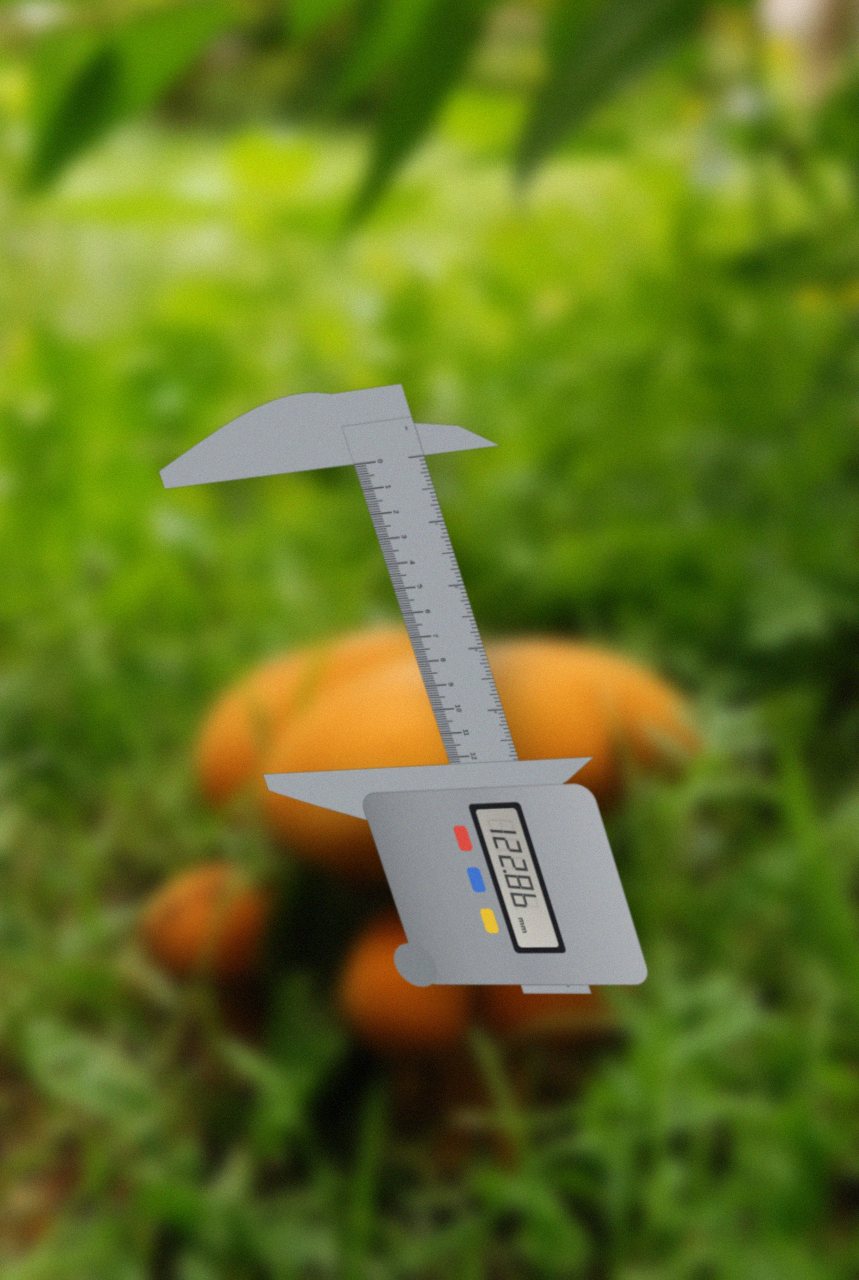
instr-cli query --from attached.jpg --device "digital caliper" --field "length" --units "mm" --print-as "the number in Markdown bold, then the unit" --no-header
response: **122.86** mm
